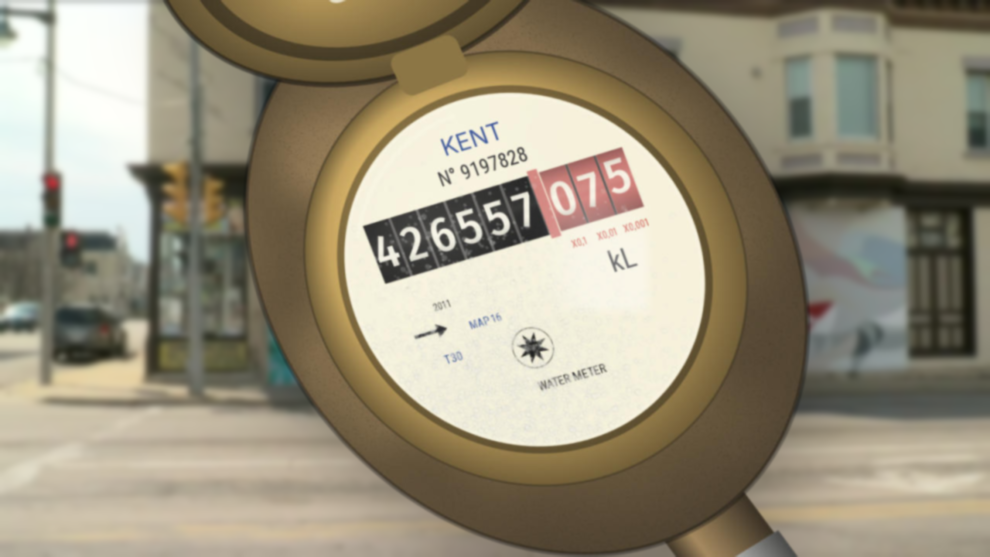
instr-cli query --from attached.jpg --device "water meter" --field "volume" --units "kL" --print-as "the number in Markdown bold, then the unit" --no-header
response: **426557.075** kL
